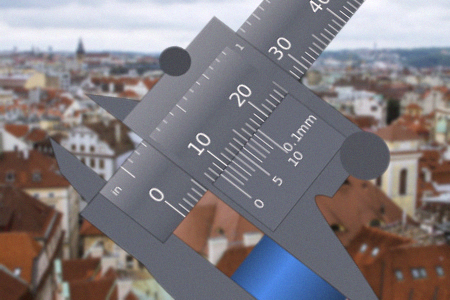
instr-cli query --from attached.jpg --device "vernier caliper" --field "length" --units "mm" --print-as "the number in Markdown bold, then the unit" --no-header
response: **8.4** mm
